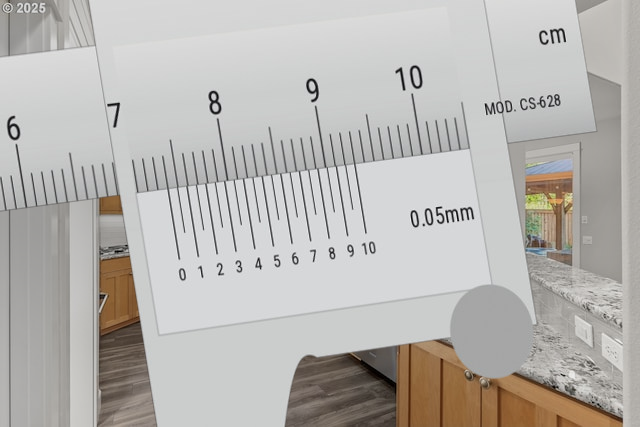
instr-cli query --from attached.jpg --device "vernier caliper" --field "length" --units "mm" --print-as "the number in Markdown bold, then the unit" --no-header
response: **74.0** mm
